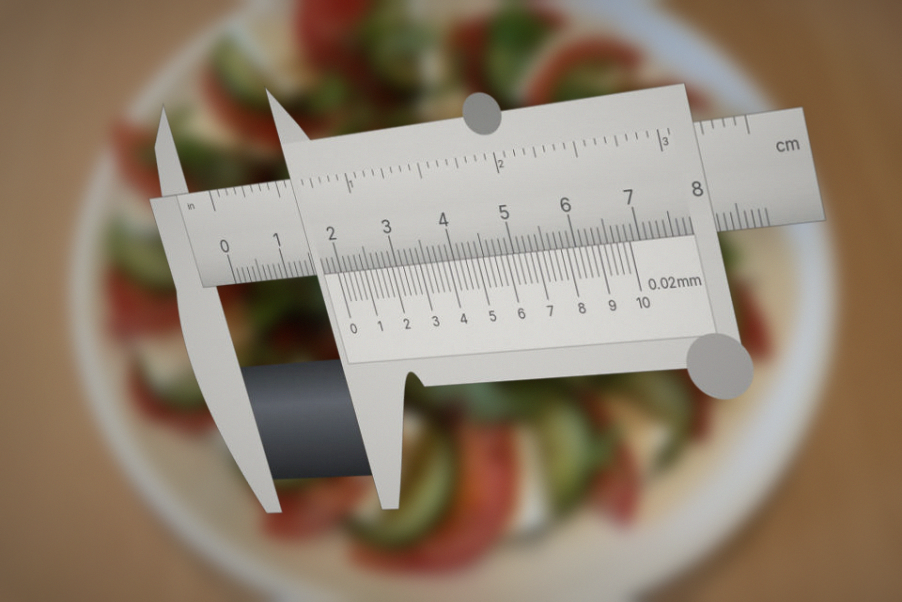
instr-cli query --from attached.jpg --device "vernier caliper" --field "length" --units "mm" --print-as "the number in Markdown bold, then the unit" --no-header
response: **19.4** mm
